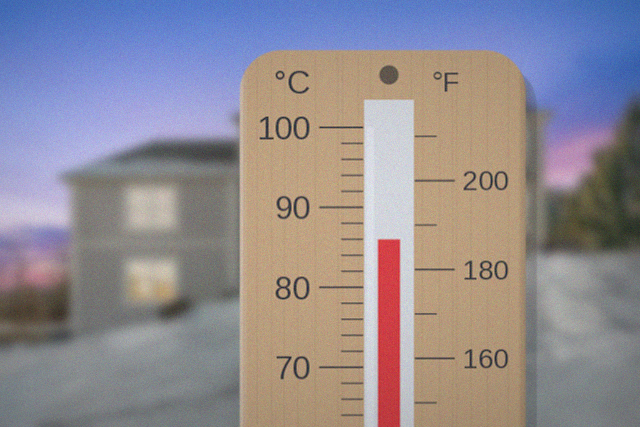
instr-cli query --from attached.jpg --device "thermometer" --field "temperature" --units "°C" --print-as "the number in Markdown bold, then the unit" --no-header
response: **86** °C
